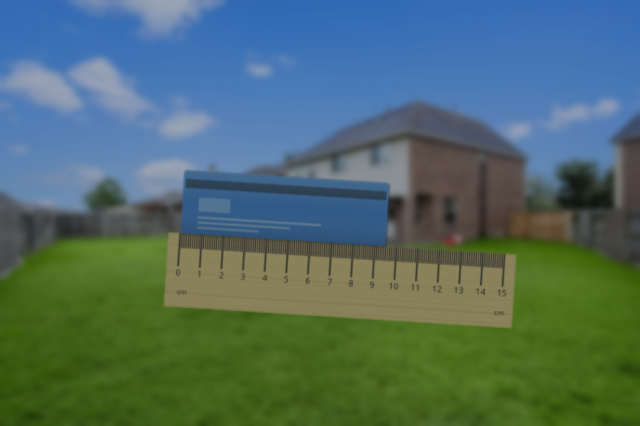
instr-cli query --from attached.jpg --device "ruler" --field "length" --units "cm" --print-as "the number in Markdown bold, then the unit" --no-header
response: **9.5** cm
